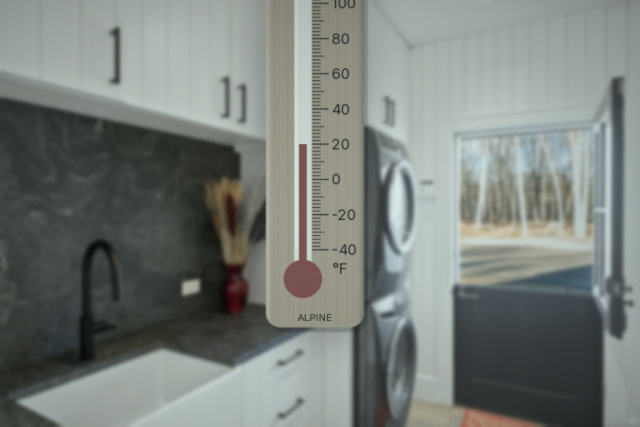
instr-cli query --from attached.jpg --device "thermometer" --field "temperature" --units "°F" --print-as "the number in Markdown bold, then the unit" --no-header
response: **20** °F
